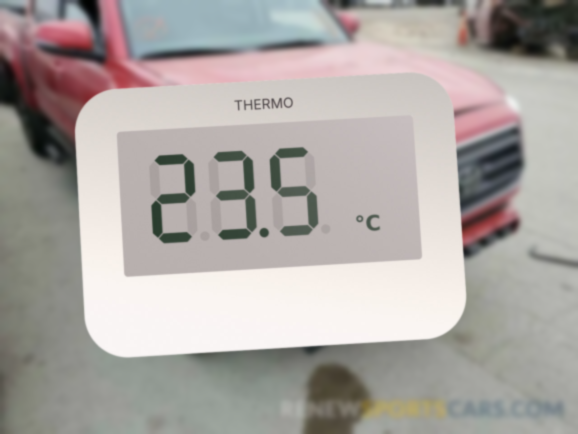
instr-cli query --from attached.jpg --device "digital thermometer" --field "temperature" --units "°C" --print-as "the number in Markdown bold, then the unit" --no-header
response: **23.5** °C
